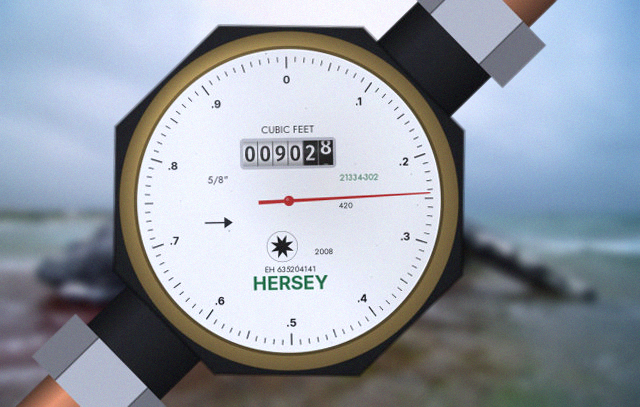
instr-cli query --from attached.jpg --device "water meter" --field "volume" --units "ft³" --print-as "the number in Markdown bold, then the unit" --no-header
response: **9028.24** ft³
